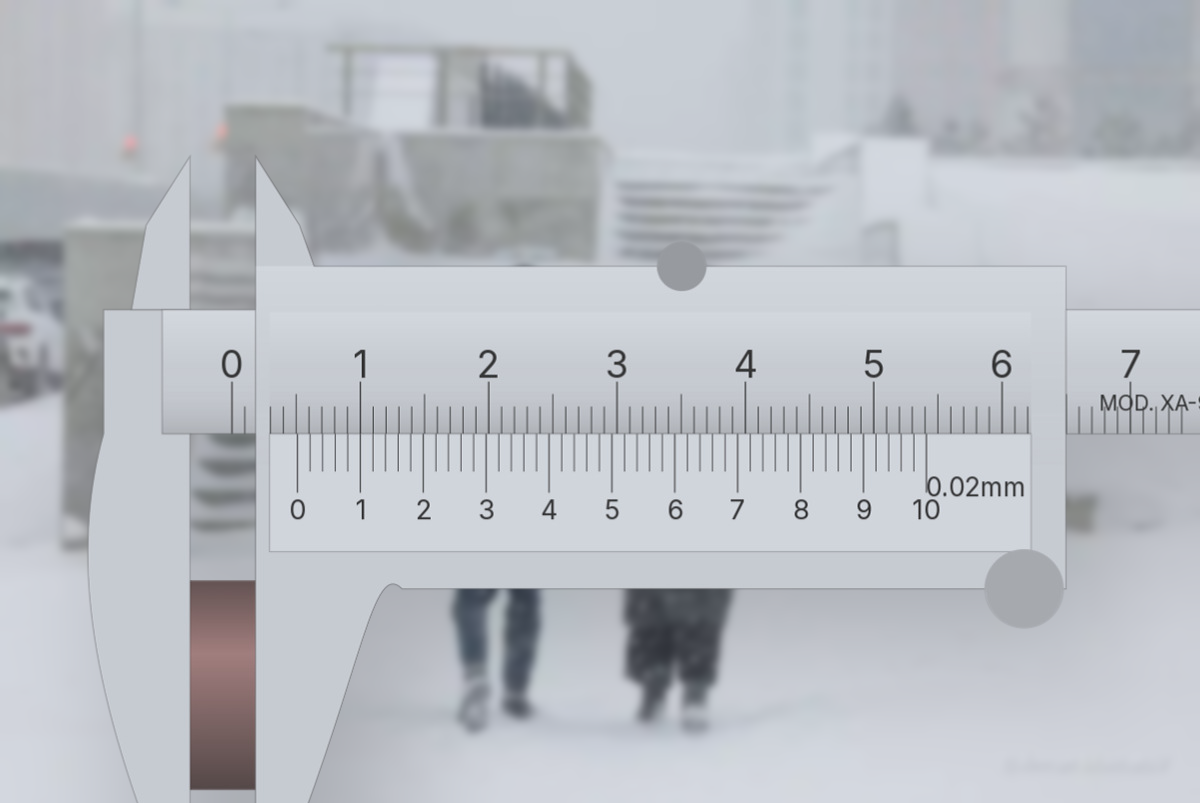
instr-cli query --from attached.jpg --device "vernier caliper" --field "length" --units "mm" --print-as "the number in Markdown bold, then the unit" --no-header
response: **5.1** mm
